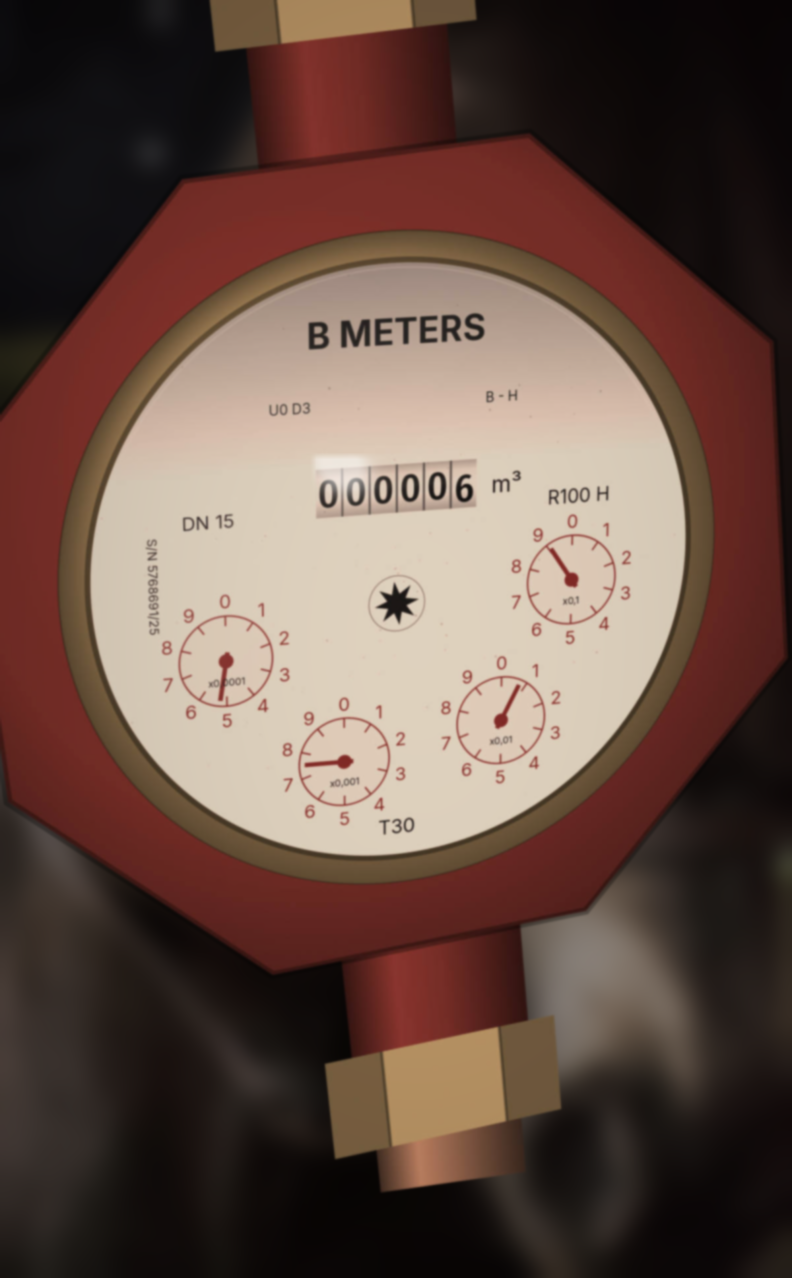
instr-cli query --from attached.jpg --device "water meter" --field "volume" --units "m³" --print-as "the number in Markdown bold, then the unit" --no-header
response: **5.9075** m³
